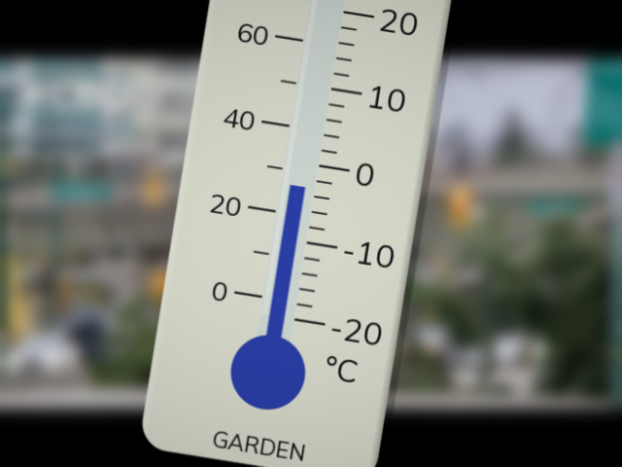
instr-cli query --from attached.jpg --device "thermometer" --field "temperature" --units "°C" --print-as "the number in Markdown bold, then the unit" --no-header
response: **-3** °C
